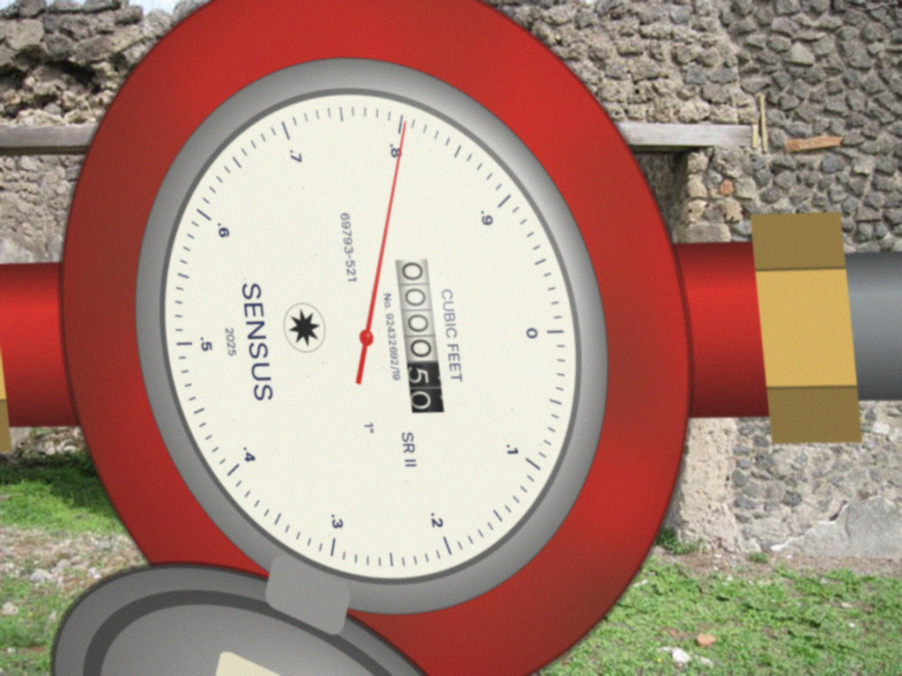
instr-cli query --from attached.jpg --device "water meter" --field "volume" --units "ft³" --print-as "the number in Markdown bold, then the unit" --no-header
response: **49.80** ft³
